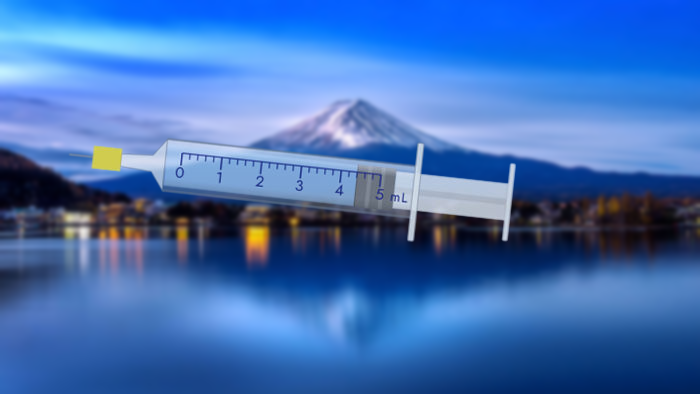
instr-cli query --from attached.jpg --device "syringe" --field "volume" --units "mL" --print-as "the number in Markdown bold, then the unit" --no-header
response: **4.4** mL
